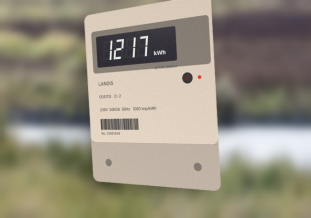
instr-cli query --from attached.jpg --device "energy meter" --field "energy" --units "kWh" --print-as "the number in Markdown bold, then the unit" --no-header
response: **1217** kWh
